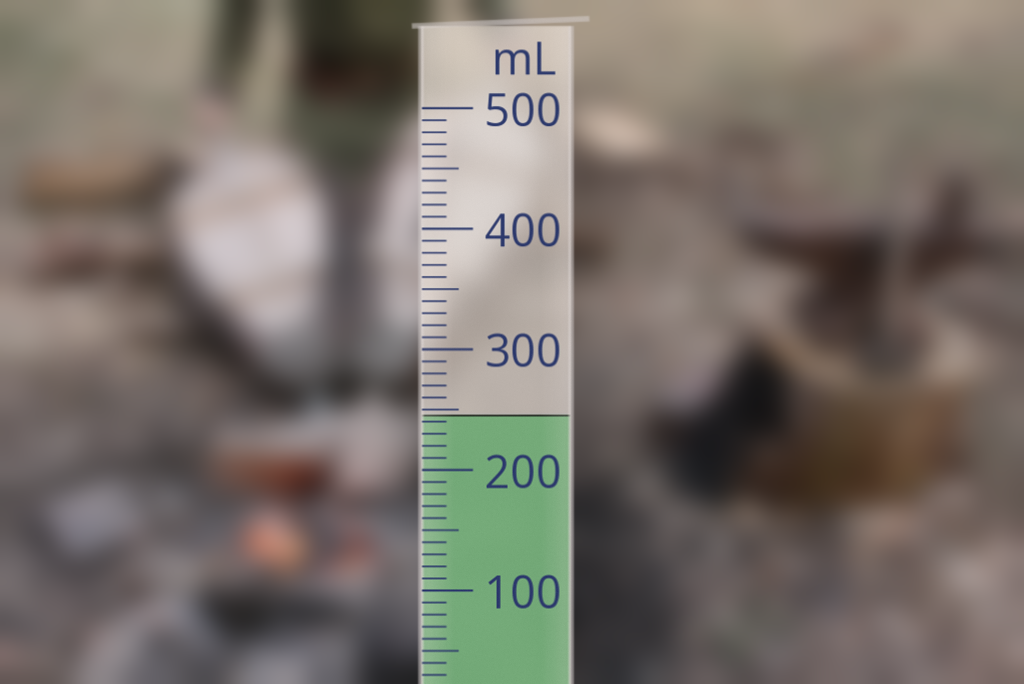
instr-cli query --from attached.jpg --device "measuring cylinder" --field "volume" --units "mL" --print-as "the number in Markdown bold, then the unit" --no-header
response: **245** mL
